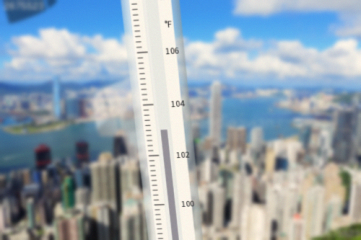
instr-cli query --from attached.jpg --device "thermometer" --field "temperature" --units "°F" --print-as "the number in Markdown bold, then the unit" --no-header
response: **103** °F
